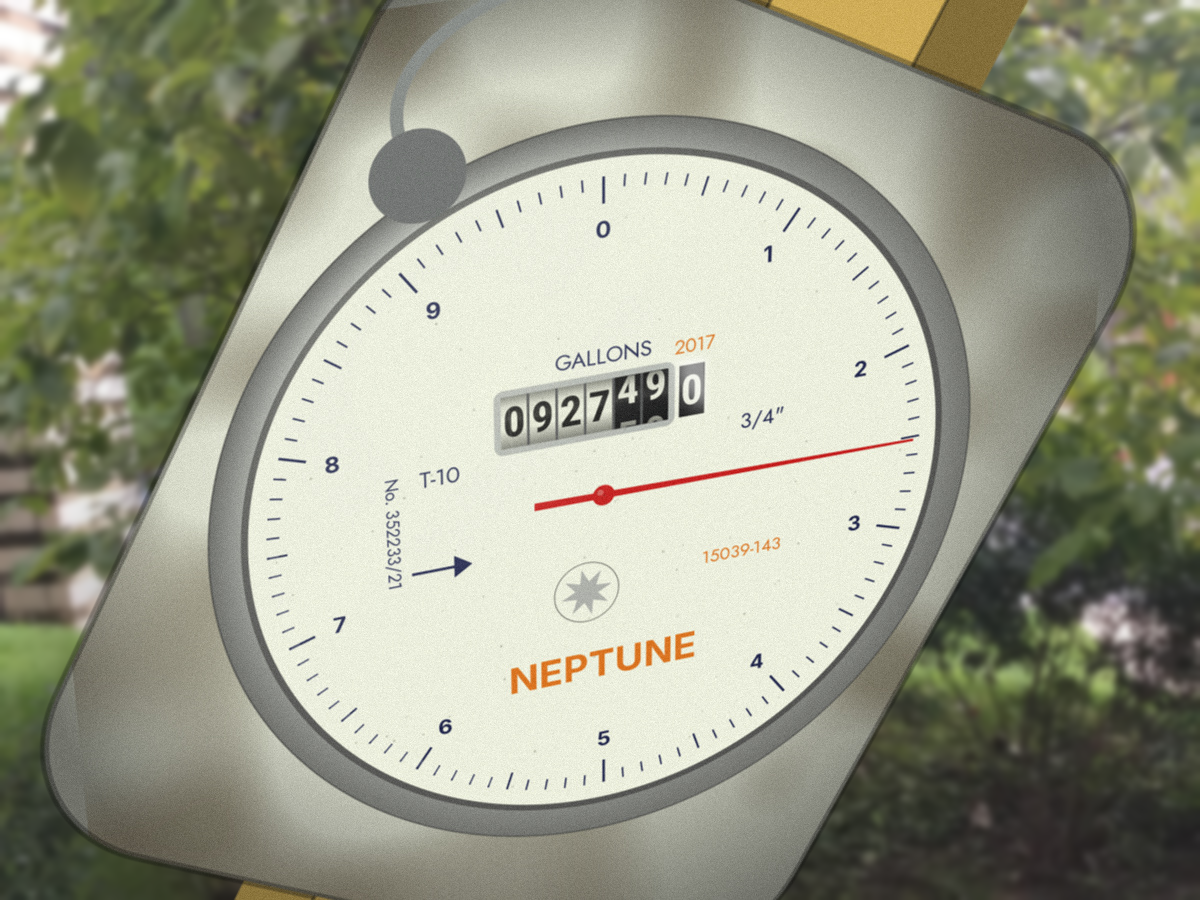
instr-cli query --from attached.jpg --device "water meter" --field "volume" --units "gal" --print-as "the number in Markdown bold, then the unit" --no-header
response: **927492.5** gal
